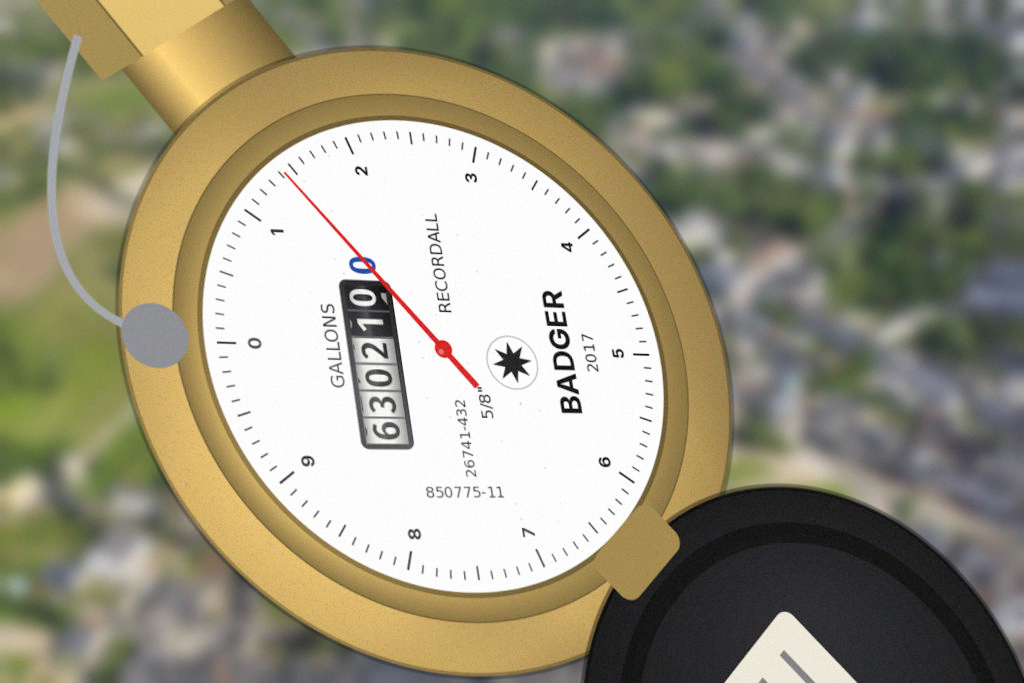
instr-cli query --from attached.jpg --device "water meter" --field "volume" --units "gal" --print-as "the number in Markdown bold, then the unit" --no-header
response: **6302101.4** gal
